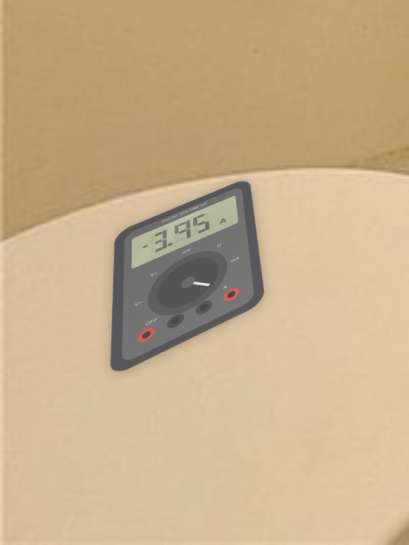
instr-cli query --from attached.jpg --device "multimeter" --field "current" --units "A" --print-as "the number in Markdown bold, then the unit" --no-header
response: **-3.95** A
